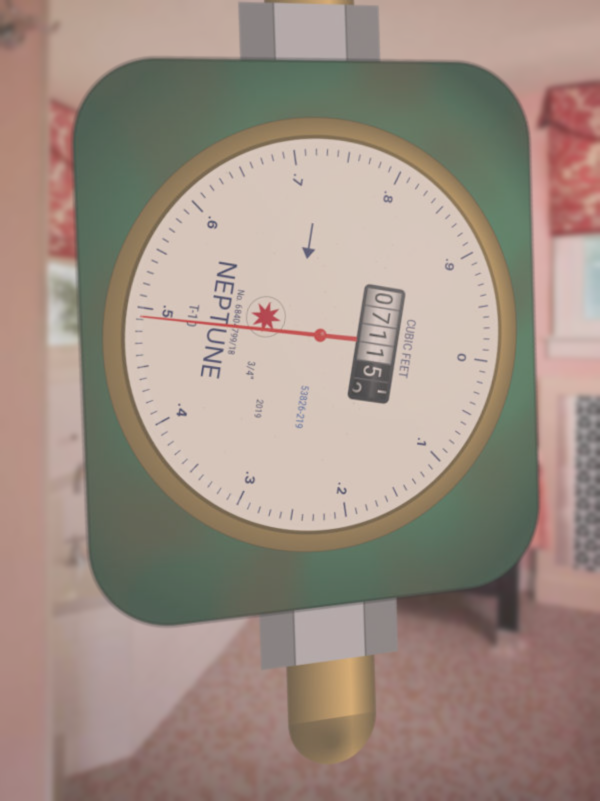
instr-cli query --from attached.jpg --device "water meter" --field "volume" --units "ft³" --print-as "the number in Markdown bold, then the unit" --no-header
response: **71151.49** ft³
